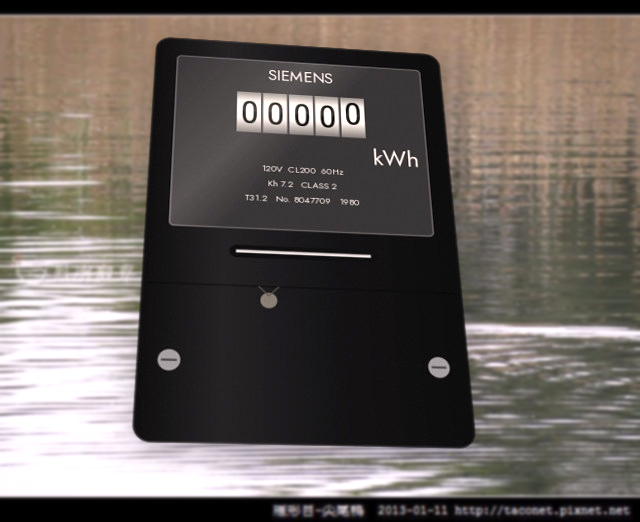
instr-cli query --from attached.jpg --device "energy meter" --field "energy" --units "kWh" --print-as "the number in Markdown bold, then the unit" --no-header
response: **0** kWh
